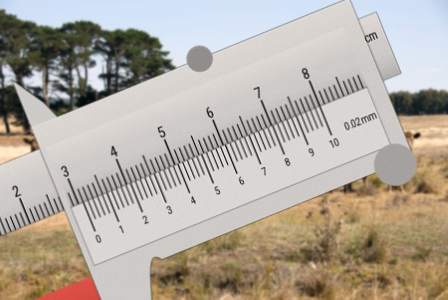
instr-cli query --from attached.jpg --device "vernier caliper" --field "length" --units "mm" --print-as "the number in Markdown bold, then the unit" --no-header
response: **31.0** mm
